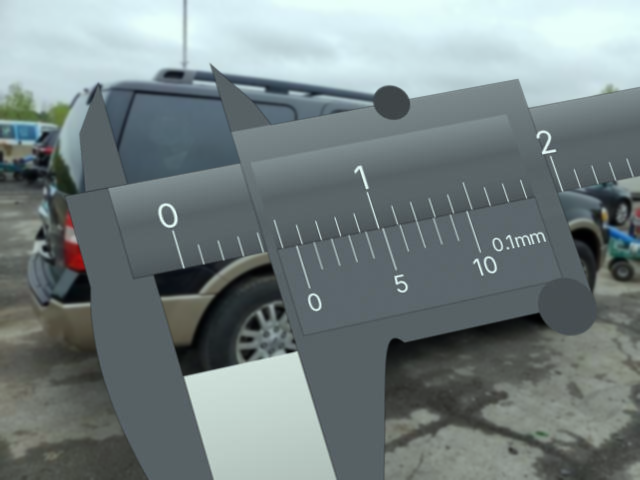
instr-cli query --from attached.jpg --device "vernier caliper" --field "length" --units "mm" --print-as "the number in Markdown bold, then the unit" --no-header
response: **5.7** mm
